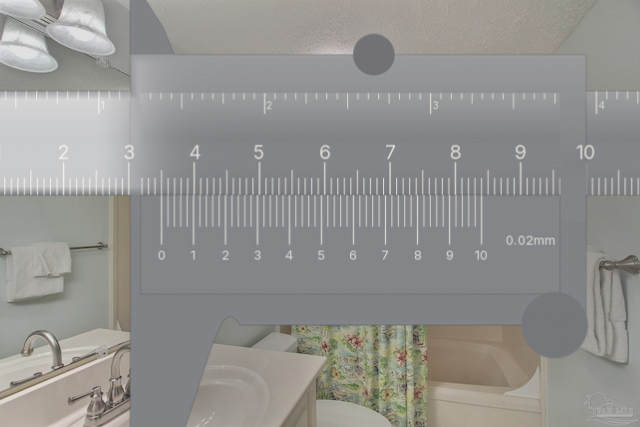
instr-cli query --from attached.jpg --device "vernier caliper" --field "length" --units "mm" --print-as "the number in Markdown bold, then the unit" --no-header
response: **35.0** mm
